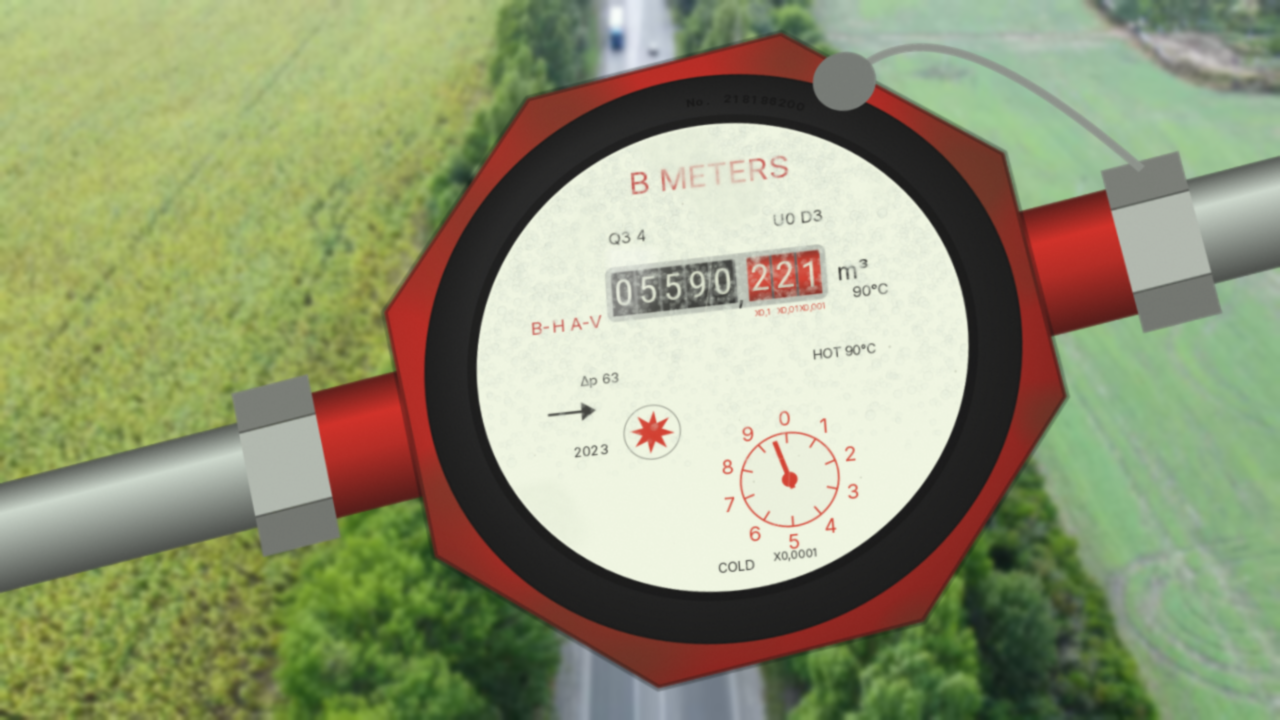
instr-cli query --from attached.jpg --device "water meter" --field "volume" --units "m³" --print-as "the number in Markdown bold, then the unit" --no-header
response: **5590.2209** m³
